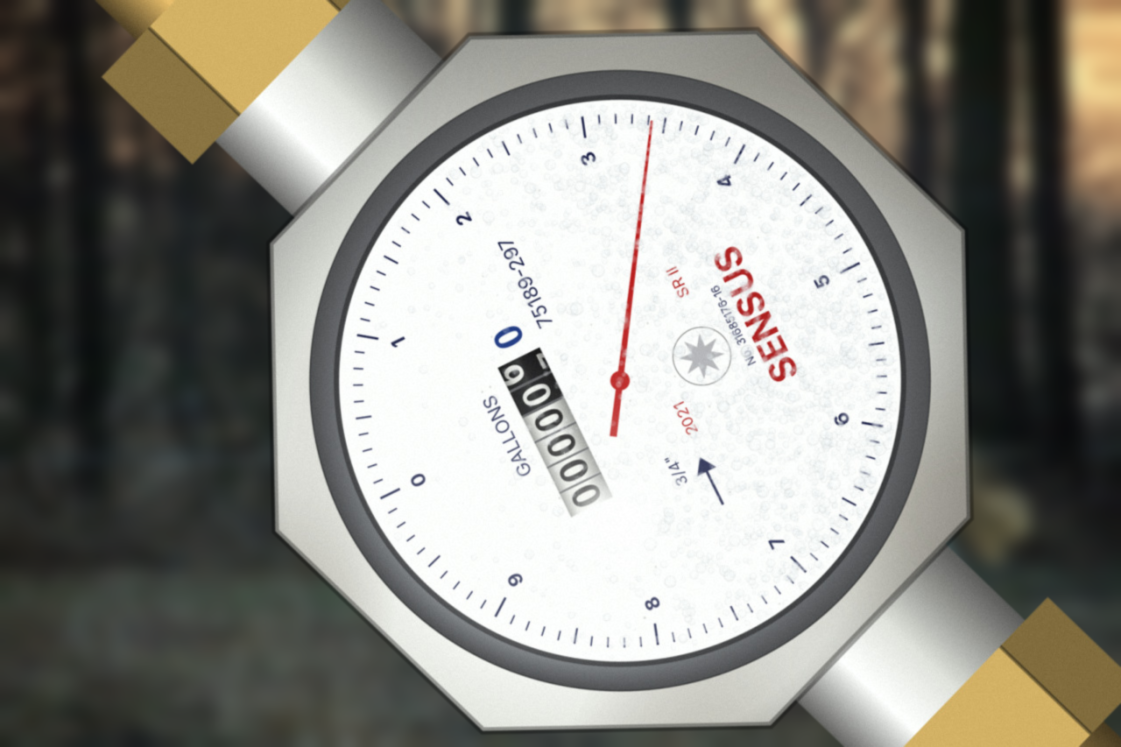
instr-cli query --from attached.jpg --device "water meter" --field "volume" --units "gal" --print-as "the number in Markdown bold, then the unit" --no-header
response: **63.4** gal
